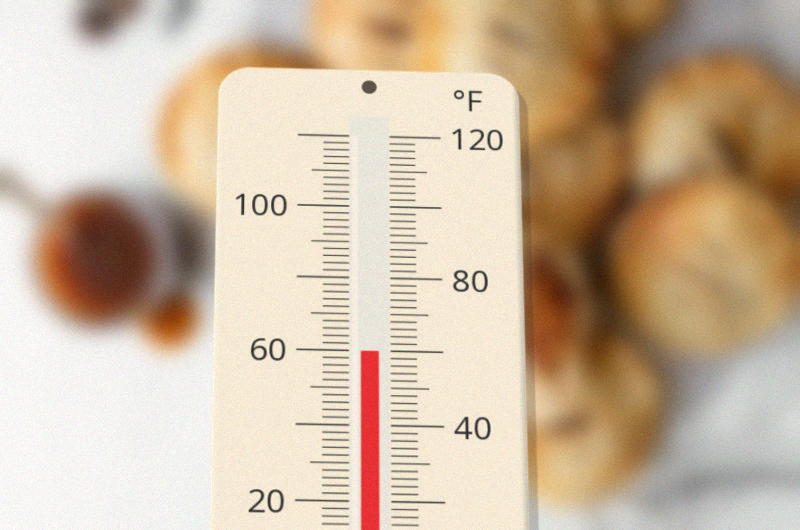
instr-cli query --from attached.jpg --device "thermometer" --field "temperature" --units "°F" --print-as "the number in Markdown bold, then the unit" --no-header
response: **60** °F
